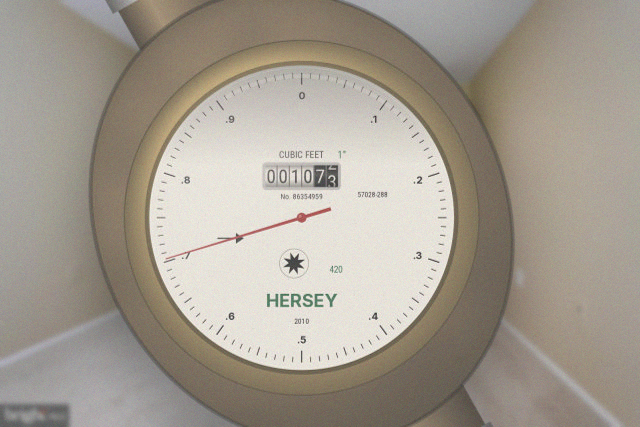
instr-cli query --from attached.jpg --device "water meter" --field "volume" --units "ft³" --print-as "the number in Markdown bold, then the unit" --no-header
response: **1072.70** ft³
